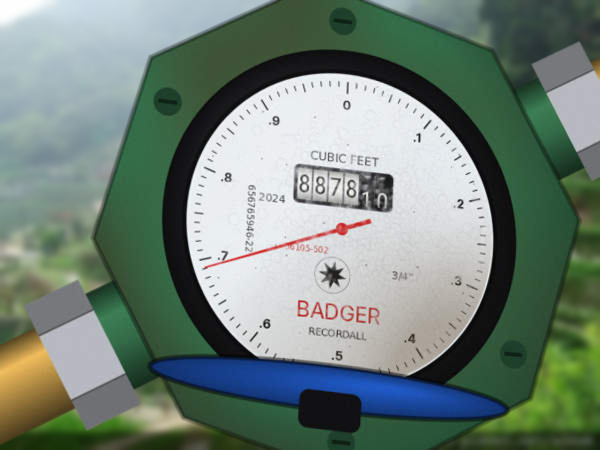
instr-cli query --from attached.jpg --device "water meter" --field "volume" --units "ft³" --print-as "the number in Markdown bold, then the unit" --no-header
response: **887809.69** ft³
